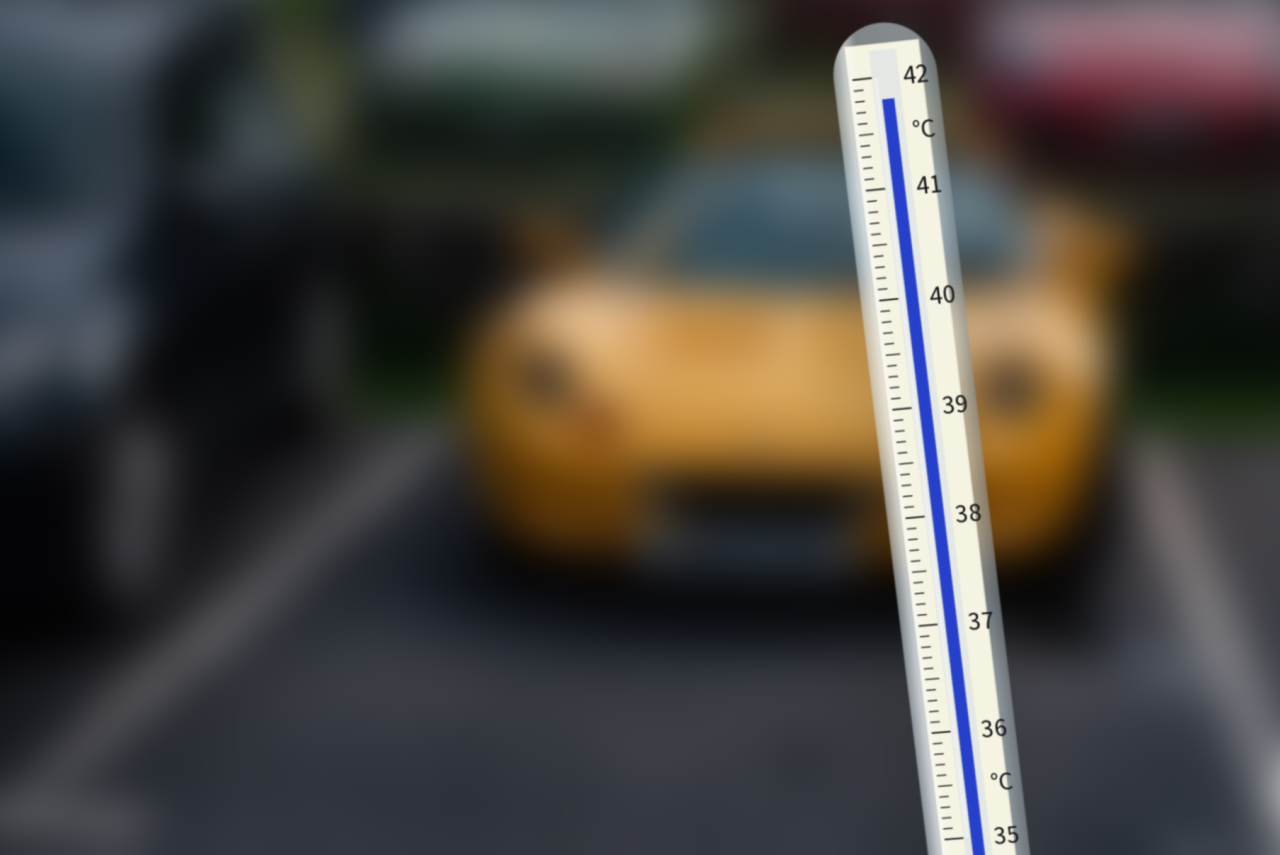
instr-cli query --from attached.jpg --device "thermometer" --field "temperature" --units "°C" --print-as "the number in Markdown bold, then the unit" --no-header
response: **41.8** °C
